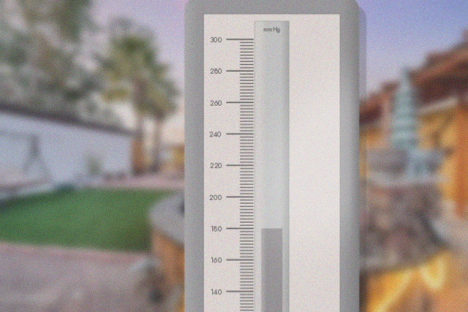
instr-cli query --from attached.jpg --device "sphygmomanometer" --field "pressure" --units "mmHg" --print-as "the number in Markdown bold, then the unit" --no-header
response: **180** mmHg
